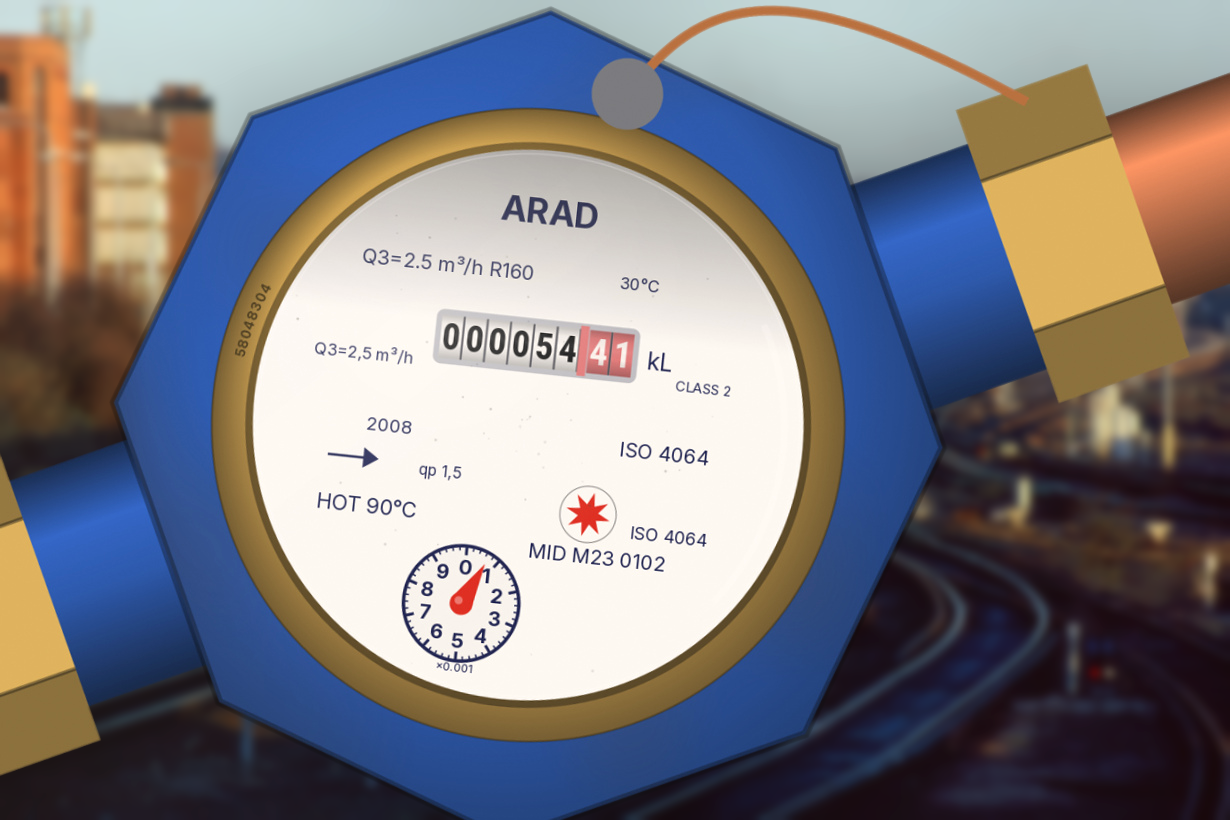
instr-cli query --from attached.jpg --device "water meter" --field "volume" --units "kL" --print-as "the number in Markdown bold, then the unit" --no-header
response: **54.410** kL
